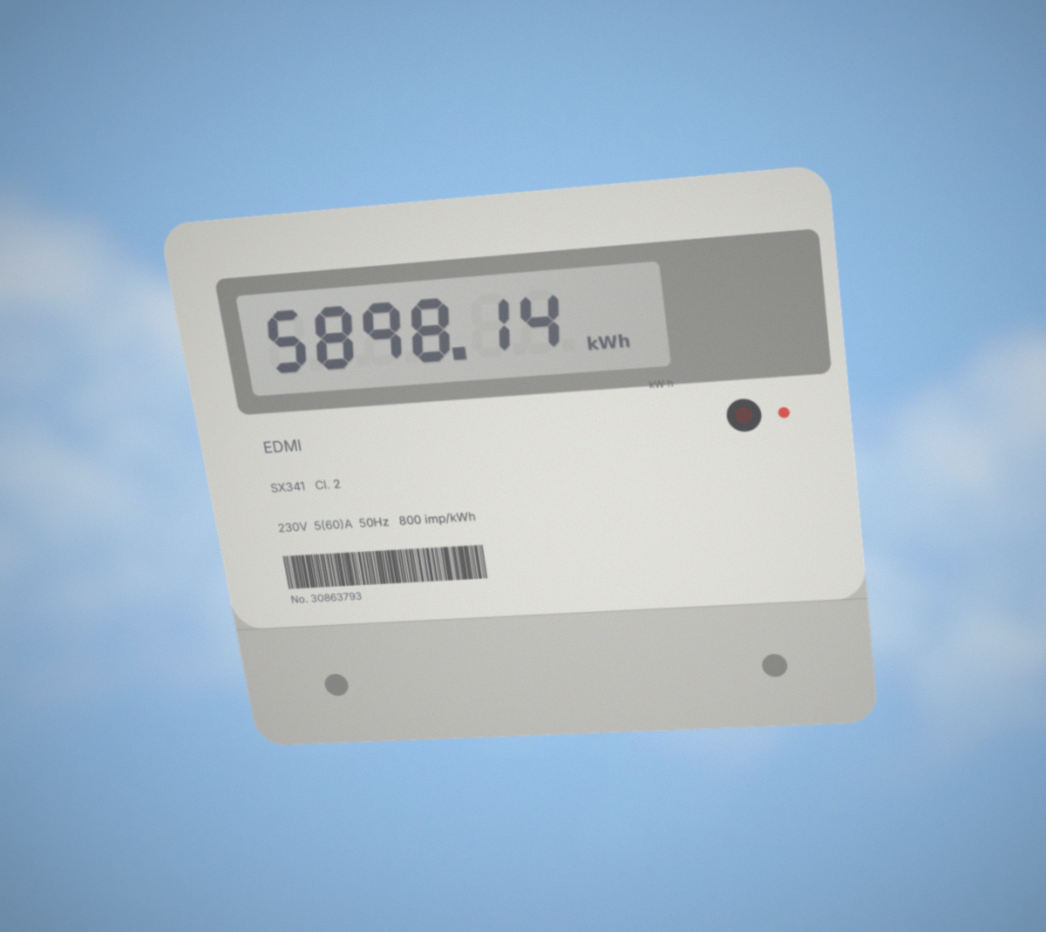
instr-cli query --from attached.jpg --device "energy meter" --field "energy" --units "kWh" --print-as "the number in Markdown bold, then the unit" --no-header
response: **5898.14** kWh
